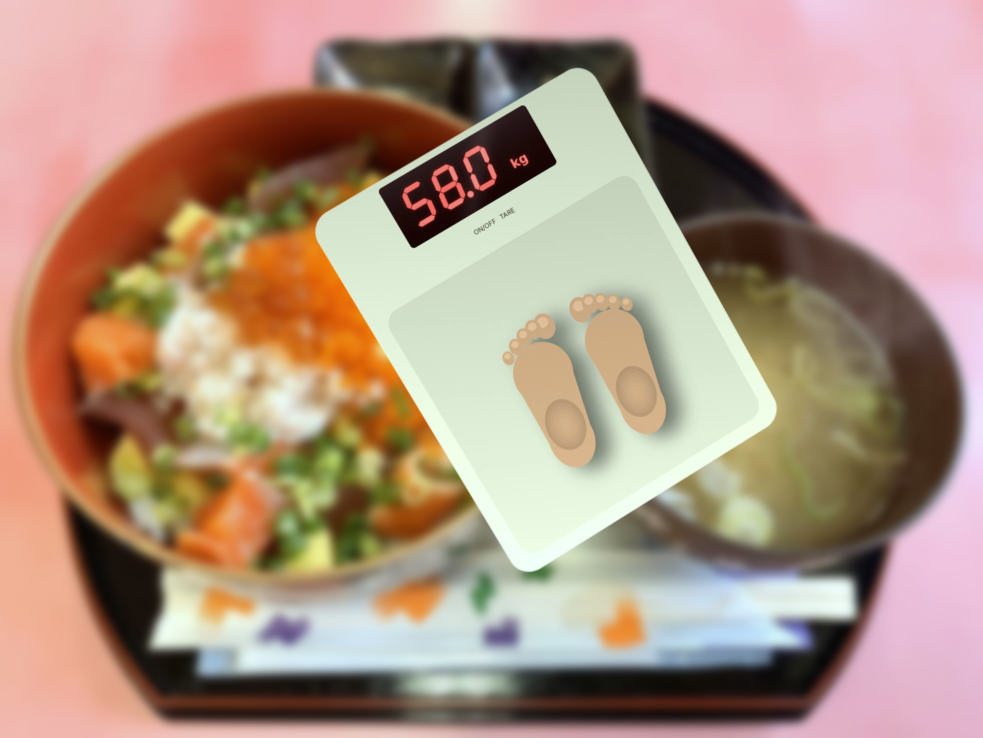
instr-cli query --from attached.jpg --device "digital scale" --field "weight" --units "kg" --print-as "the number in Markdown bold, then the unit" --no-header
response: **58.0** kg
